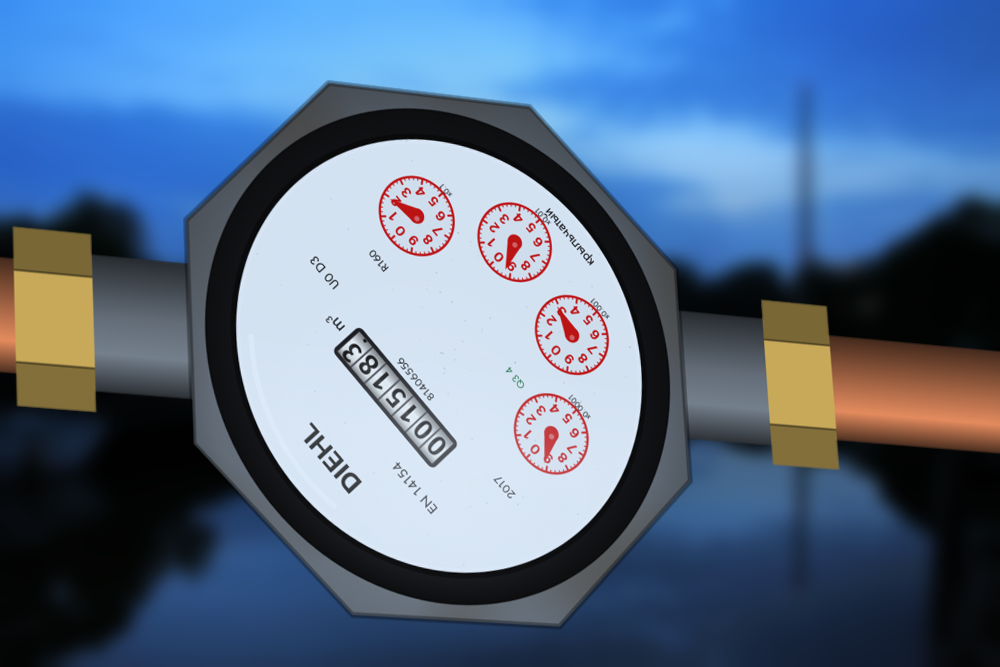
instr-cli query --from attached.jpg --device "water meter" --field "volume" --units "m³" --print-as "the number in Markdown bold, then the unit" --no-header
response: **15183.1929** m³
